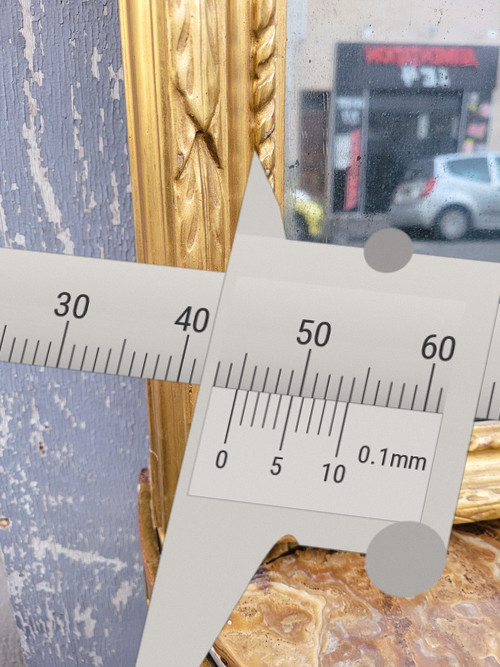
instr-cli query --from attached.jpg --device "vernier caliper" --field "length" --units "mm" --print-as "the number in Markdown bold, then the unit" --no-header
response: **44.9** mm
